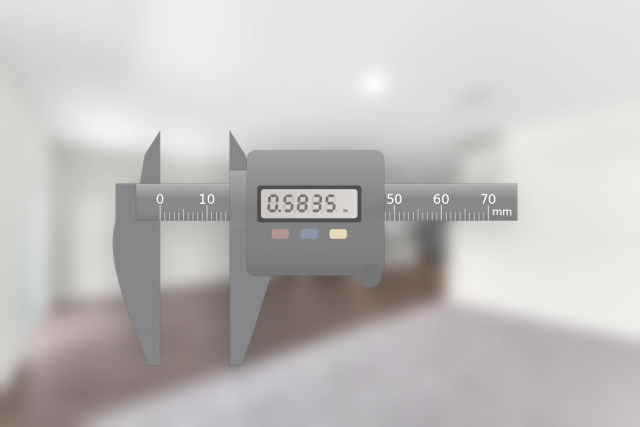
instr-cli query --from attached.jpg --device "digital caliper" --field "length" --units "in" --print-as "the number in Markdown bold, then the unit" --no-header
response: **0.5835** in
